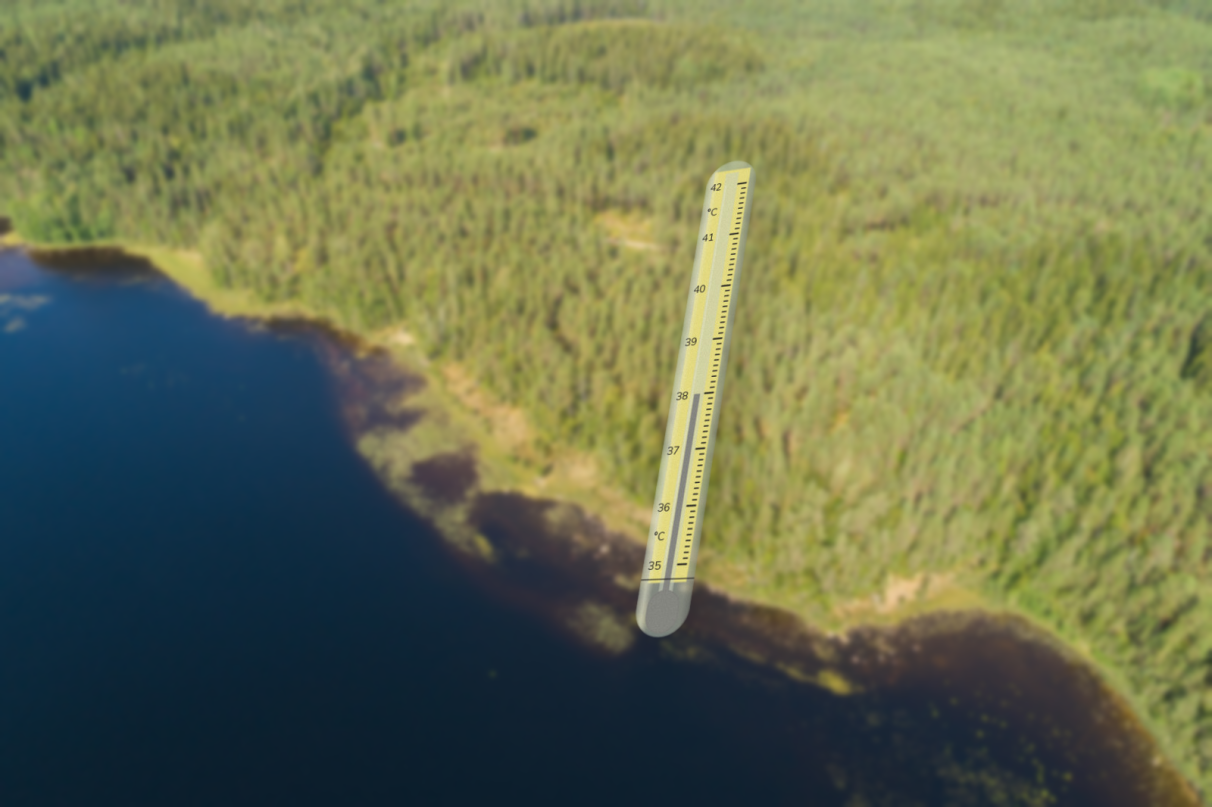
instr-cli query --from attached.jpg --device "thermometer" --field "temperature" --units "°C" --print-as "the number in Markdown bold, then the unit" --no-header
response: **38** °C
